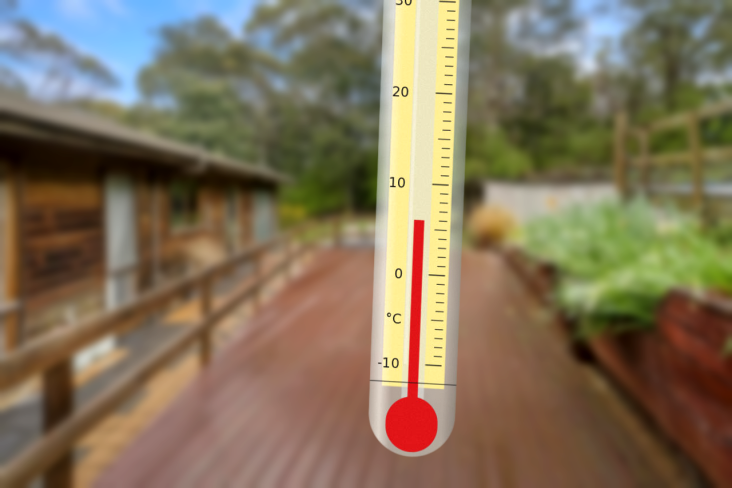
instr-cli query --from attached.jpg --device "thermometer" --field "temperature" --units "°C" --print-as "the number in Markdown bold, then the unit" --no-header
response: **6** °C
